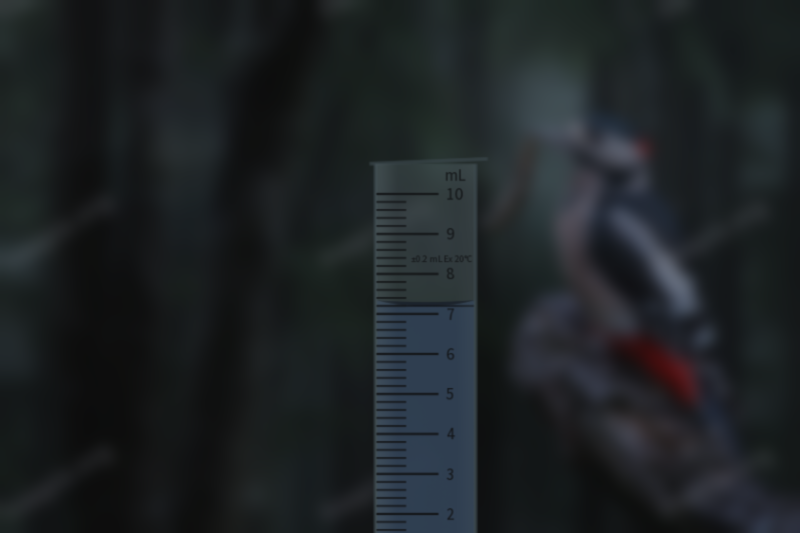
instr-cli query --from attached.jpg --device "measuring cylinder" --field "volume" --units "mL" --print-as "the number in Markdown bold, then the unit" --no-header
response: **7.2** mL
